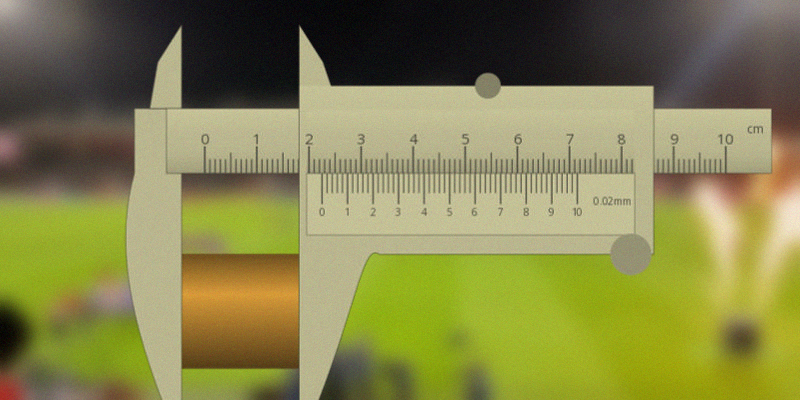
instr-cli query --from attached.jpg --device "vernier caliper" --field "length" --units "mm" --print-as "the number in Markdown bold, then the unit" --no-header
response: **22.5** mm
